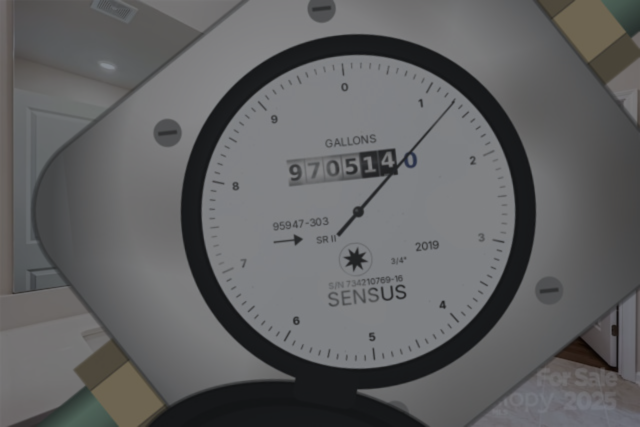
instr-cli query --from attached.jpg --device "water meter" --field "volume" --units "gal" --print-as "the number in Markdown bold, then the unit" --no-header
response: **9705141.3** gal
